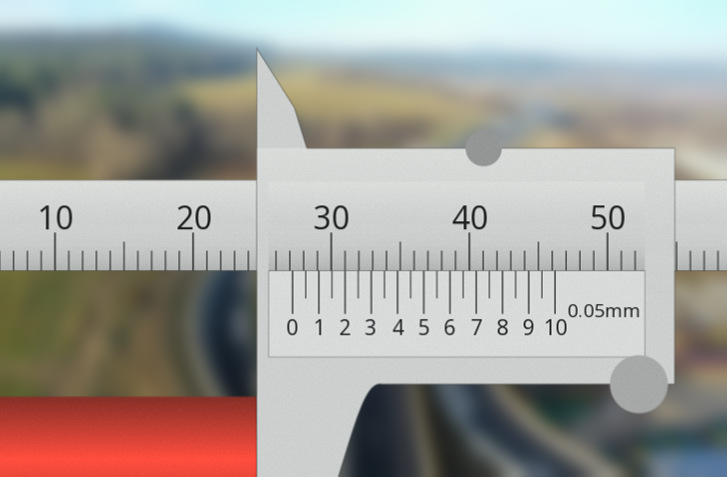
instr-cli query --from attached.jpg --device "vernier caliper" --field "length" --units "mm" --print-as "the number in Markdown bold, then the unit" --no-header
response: **27.2** mm
